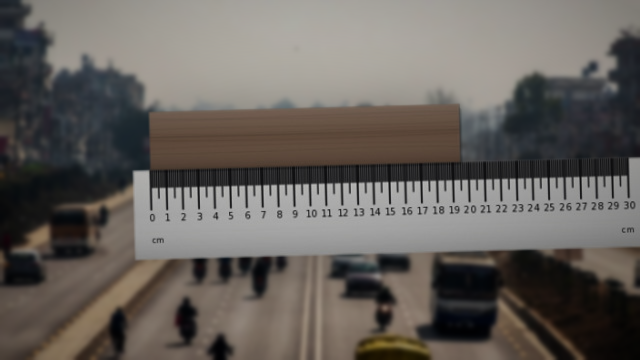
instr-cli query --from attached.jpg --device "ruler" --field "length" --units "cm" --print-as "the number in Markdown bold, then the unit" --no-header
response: **19.5** cm
